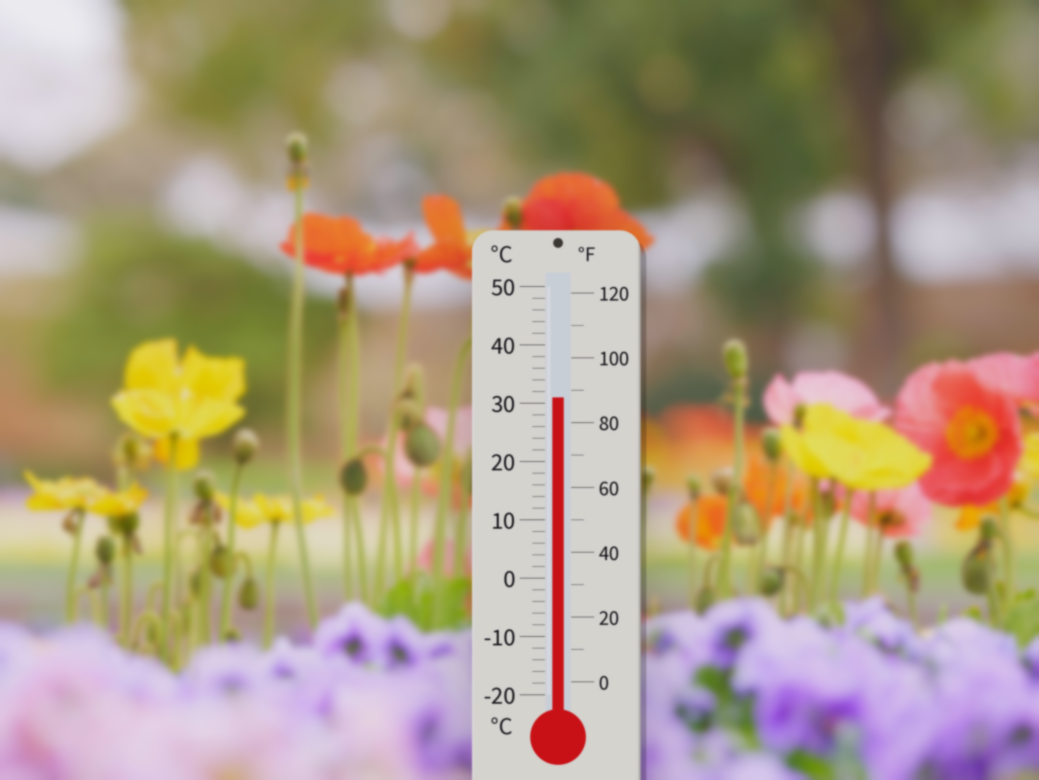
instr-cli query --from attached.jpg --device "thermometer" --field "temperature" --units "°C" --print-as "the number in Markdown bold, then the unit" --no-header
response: **31** °C
